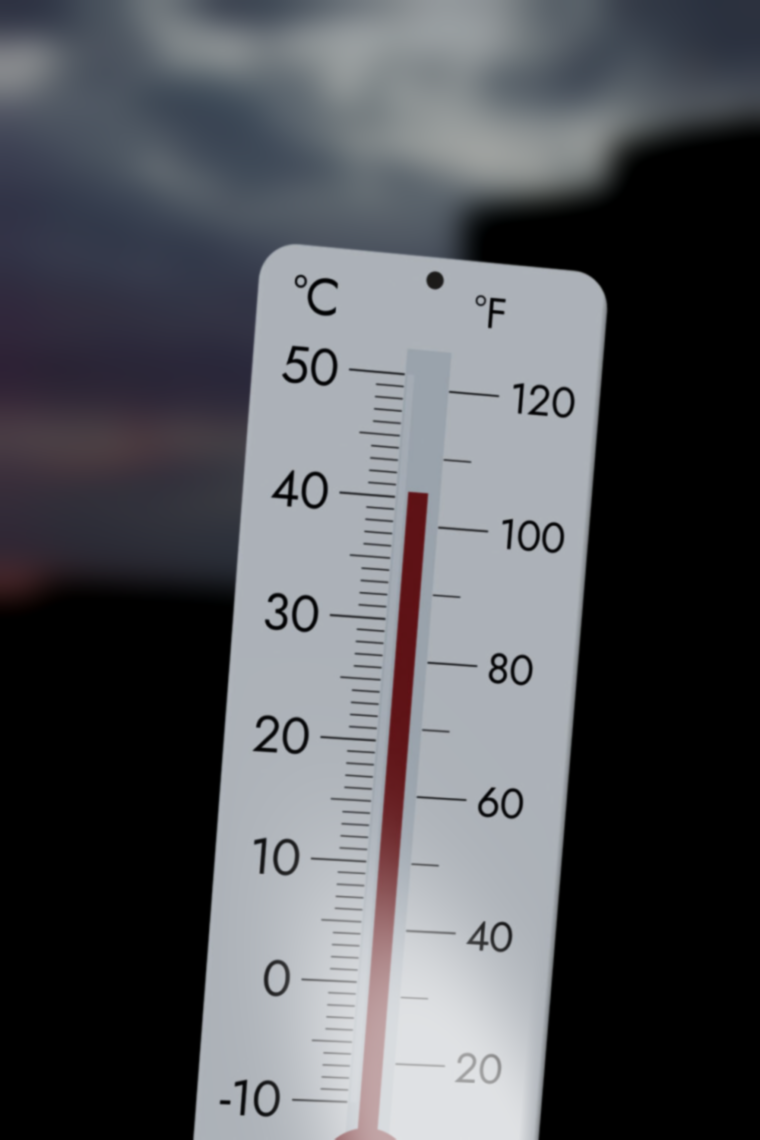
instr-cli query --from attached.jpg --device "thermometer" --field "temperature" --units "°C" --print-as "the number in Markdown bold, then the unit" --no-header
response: **40.5** °C
